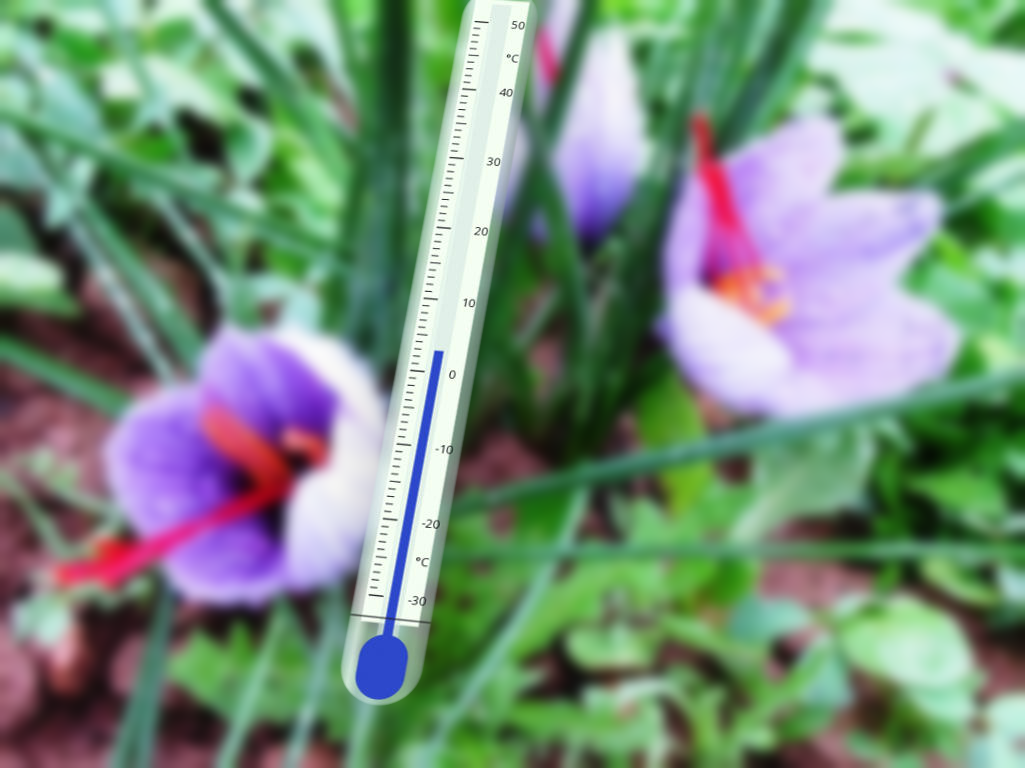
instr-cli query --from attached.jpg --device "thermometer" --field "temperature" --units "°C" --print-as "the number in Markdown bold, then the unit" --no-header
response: **3** °C
